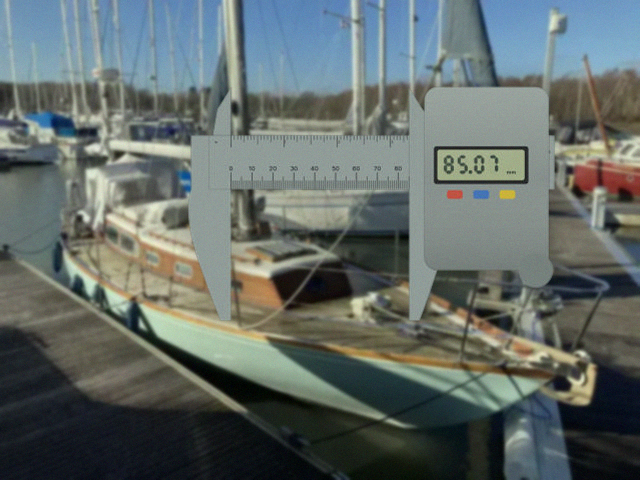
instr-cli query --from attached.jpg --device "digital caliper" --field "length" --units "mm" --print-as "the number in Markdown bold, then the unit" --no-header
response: **85.07** mm
